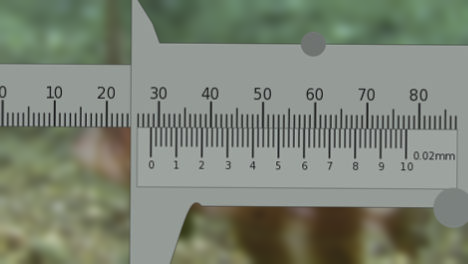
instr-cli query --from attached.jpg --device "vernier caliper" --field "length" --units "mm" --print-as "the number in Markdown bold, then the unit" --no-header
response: **28.5** mm
